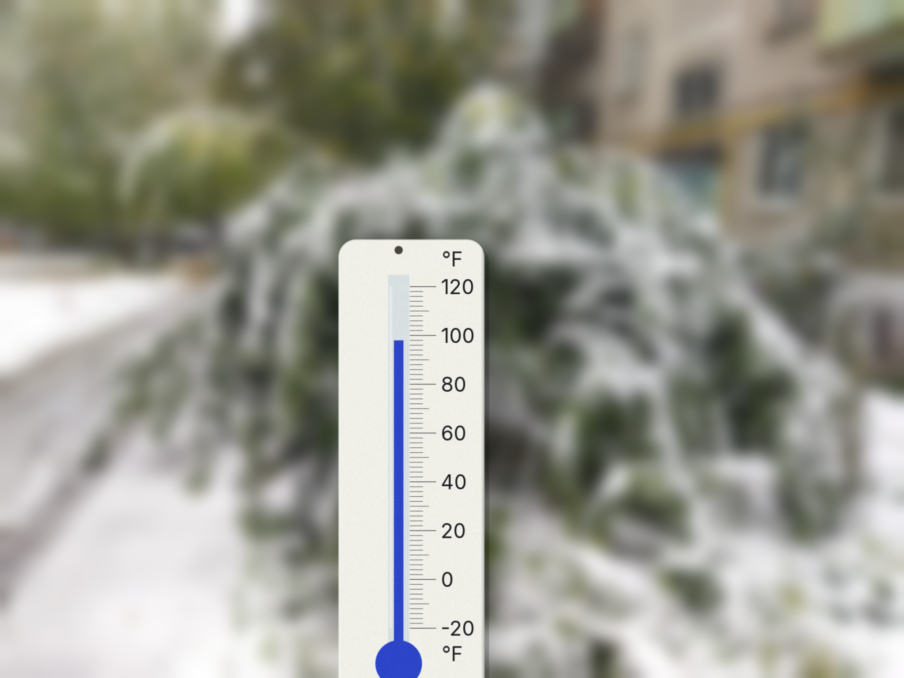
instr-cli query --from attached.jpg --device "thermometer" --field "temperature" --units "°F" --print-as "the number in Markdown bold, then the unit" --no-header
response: **98** °F
